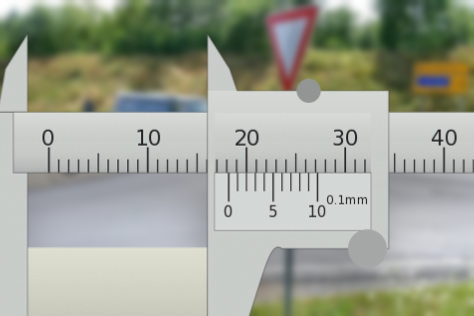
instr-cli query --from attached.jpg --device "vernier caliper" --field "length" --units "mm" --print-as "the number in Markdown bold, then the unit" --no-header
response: **18.2** mm
